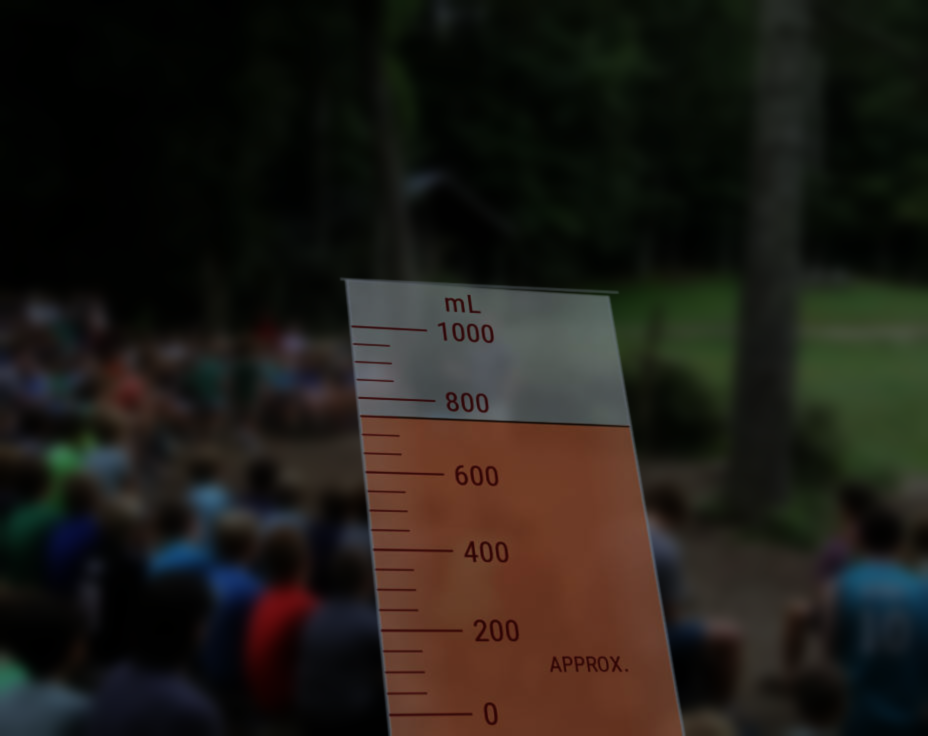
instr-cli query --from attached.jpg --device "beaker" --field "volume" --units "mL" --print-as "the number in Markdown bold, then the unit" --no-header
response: **750** mL
